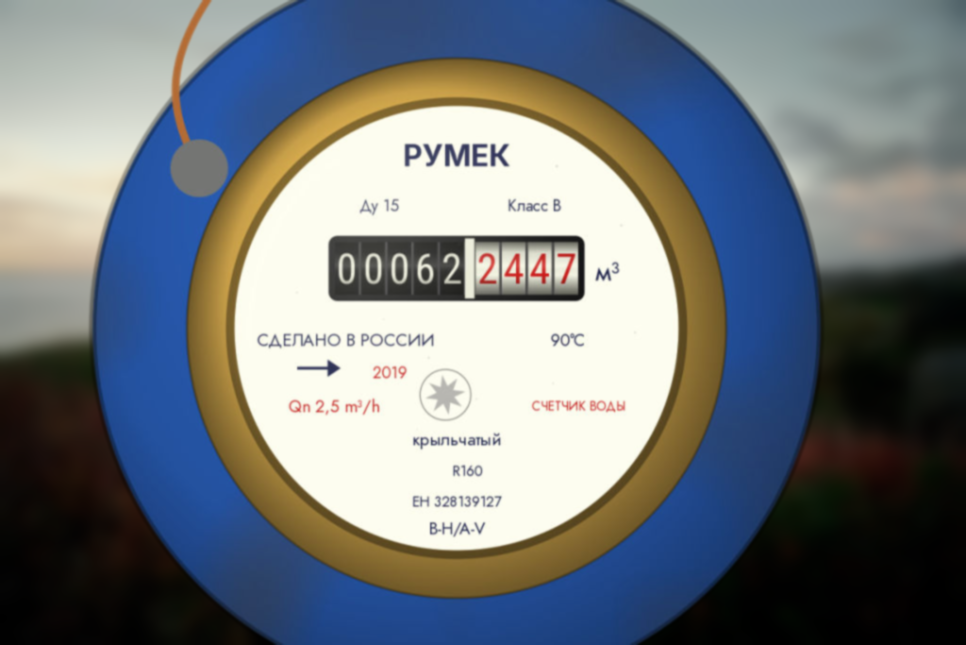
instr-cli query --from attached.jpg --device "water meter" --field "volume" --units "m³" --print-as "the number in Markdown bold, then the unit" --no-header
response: **62.2447** m³
